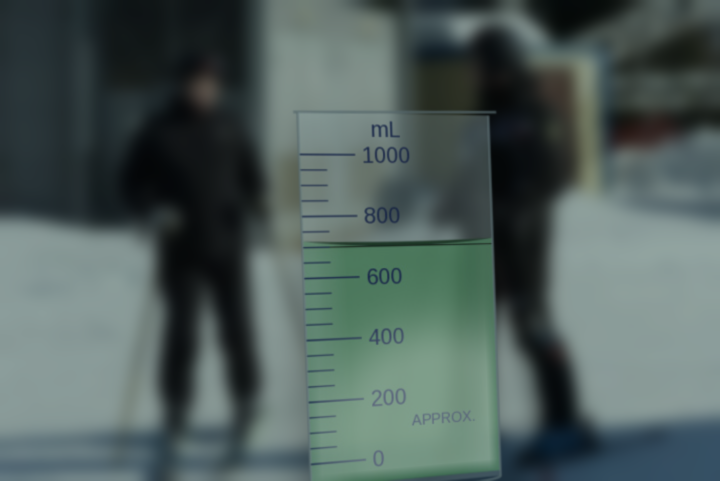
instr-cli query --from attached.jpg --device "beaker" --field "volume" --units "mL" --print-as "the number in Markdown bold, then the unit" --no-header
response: **700** mL
